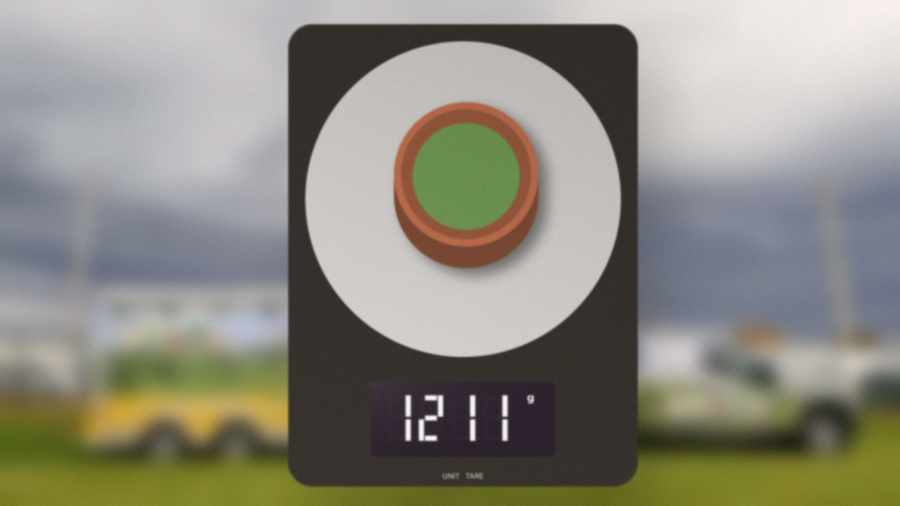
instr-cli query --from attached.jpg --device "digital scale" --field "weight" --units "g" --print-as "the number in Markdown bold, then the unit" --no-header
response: **1211** g
